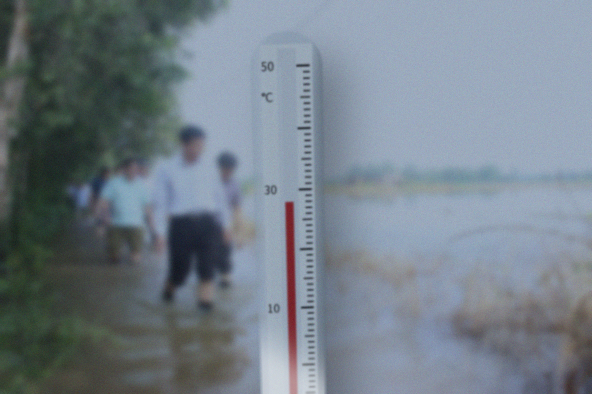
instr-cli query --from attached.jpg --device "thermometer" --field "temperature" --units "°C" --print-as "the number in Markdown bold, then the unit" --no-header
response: **28** °C
